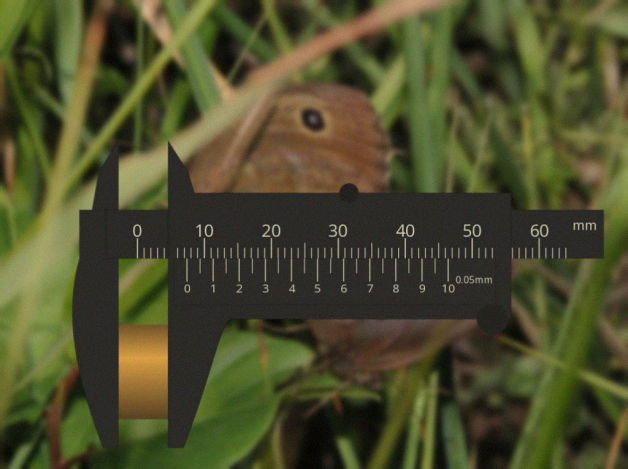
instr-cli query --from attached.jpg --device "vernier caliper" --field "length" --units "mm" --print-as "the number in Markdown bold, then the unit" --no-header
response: **7.4** mm
